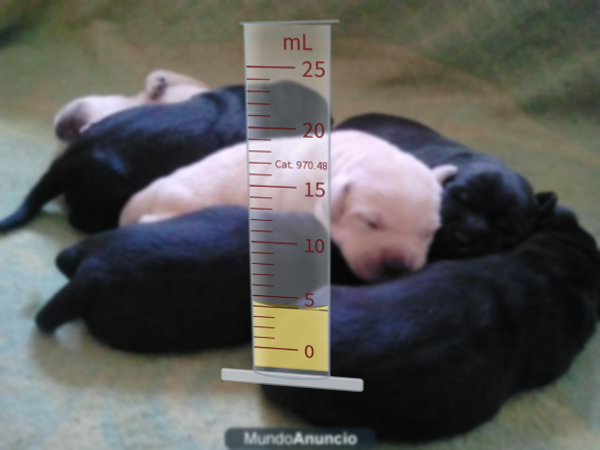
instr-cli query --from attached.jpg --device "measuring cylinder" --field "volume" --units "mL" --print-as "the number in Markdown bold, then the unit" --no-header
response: **4** mL
